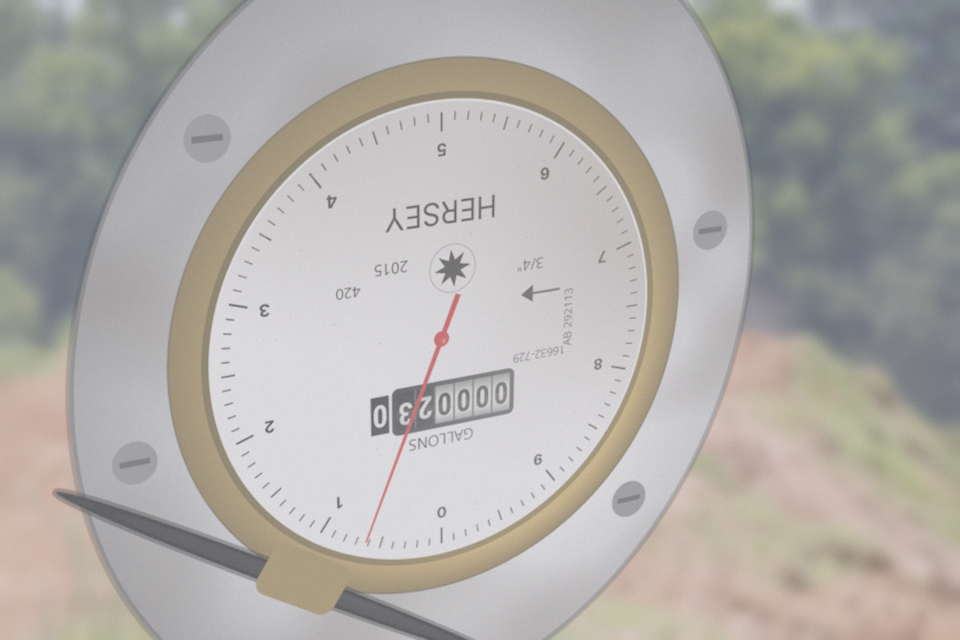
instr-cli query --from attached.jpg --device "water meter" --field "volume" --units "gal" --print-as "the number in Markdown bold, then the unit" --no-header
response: **230.6** gal
